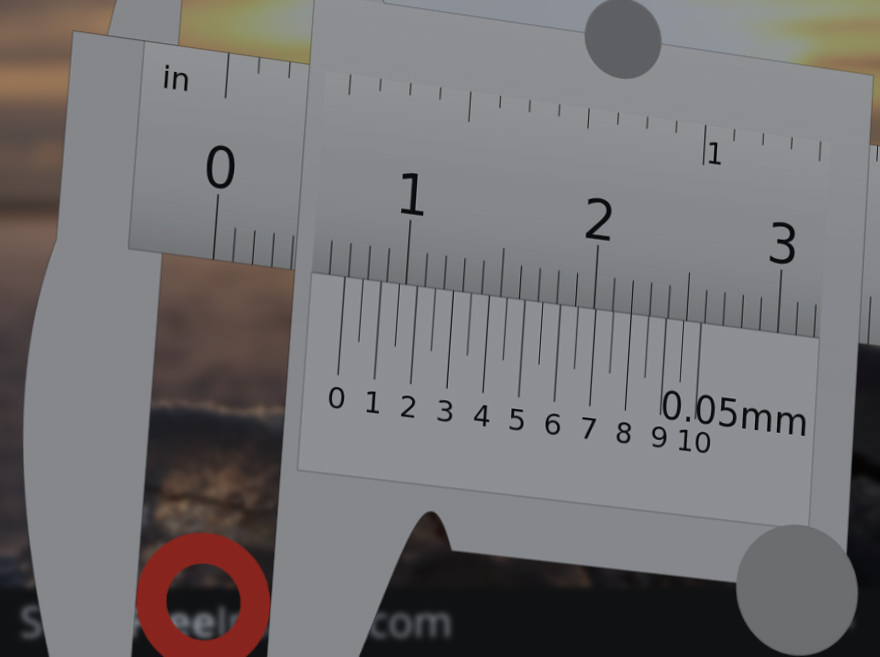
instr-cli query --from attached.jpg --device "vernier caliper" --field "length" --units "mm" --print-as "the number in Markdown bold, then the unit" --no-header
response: **6.8** mm
